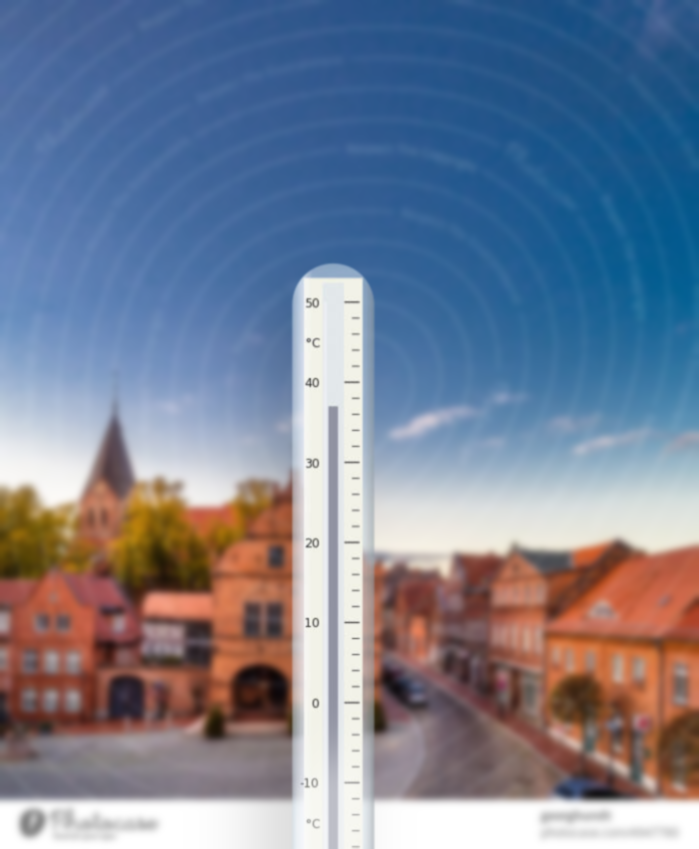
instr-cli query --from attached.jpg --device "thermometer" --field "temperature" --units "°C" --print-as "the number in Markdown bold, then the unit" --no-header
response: **37** °C
